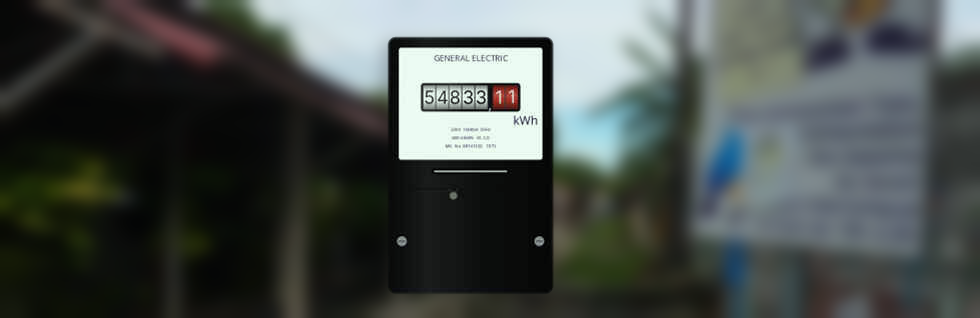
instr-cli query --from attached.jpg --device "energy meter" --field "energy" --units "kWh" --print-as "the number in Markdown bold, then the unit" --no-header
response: **54833.11** kWh
